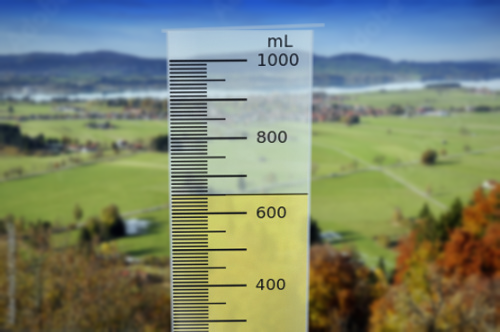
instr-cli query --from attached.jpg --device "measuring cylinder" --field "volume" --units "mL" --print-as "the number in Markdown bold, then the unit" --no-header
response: **650** mL
